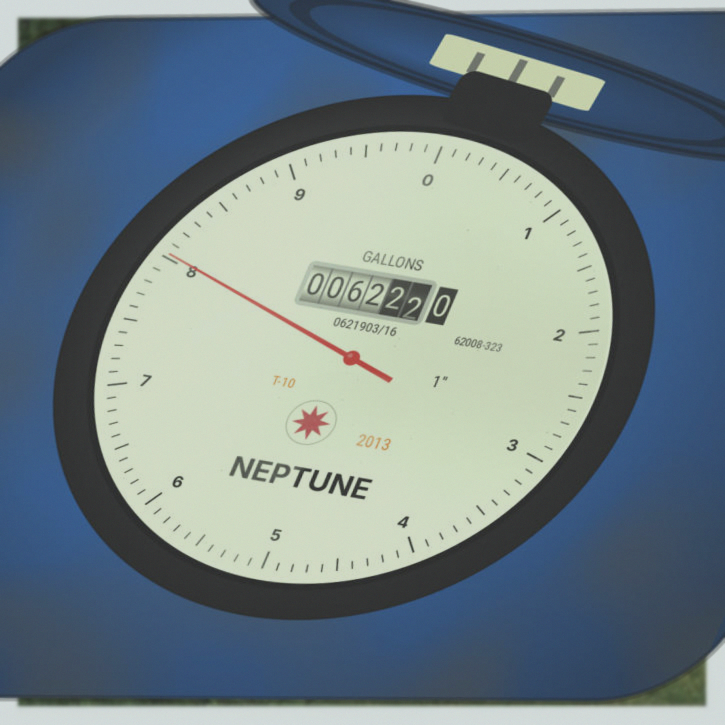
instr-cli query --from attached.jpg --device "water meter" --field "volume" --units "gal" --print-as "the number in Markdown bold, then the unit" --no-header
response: **62218.0** gal
